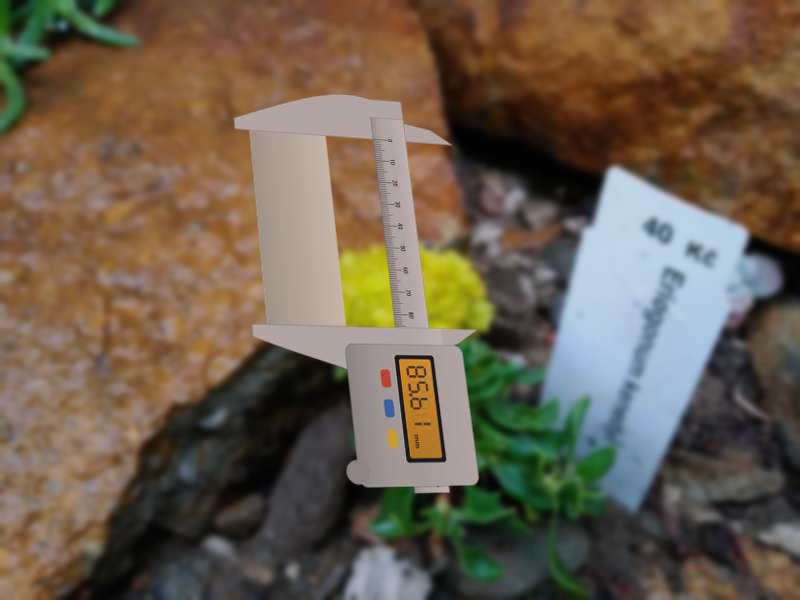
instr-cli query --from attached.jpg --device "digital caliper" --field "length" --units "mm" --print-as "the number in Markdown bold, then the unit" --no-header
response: **85.61** mm
